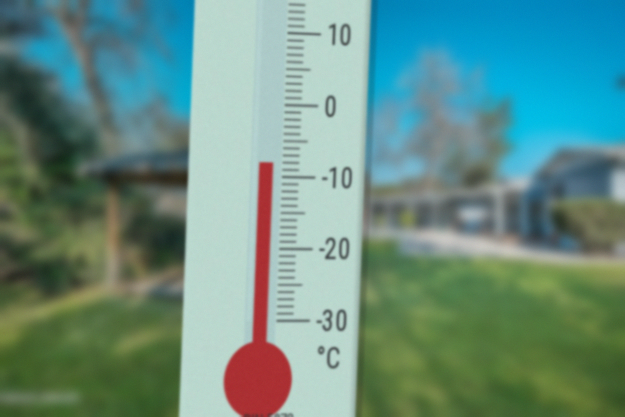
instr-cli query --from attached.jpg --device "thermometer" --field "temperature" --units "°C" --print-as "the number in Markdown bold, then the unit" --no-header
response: **-8** °C
